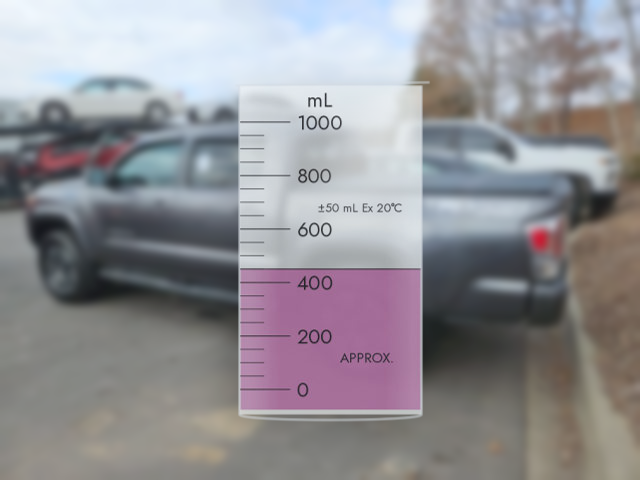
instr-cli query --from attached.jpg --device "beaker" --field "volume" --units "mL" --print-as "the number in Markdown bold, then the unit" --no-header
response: **450** mL
